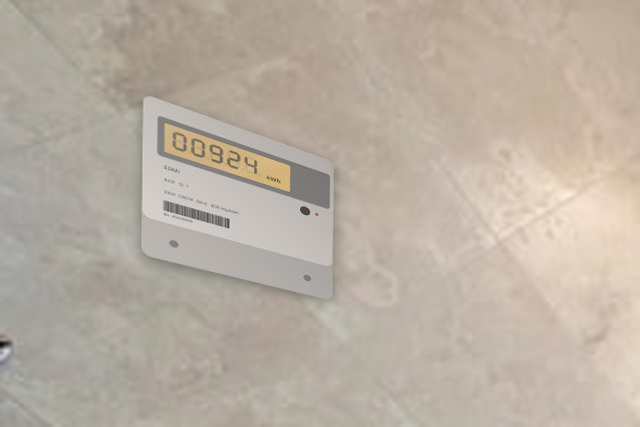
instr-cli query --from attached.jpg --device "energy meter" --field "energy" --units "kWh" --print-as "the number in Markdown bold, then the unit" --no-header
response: **924** kWh
